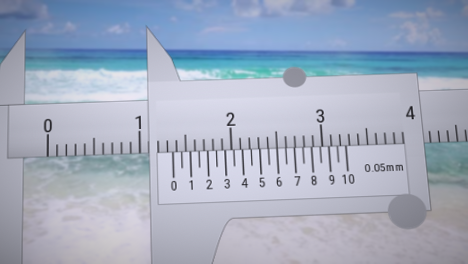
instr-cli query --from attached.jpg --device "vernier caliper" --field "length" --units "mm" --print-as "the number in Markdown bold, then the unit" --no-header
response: **13.6** mm
